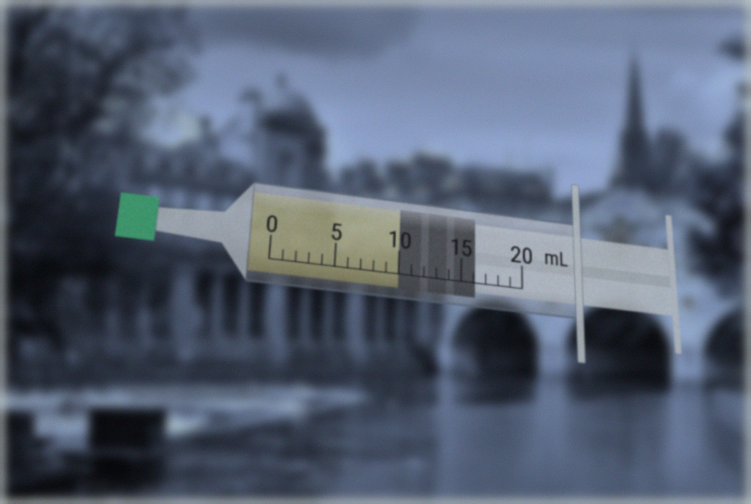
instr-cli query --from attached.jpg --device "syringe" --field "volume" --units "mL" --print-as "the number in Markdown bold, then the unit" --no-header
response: **10** mL
